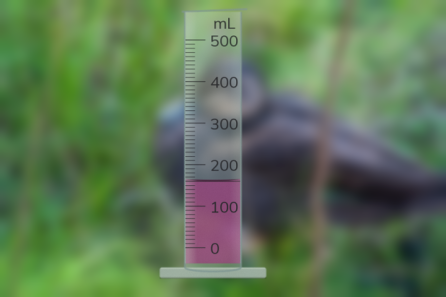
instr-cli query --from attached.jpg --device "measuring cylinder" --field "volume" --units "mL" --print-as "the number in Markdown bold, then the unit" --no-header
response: **160** mL
